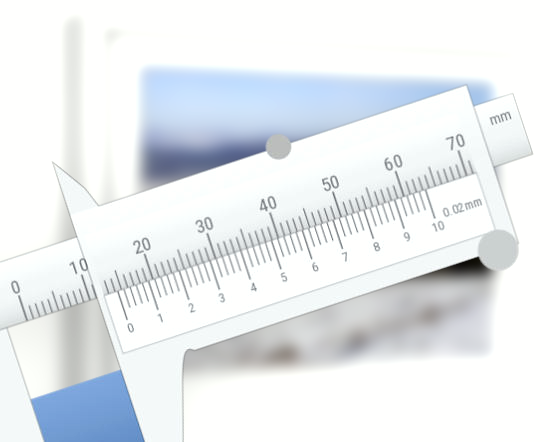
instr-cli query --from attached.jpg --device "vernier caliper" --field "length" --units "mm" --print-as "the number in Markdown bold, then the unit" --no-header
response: **14.4** mm
